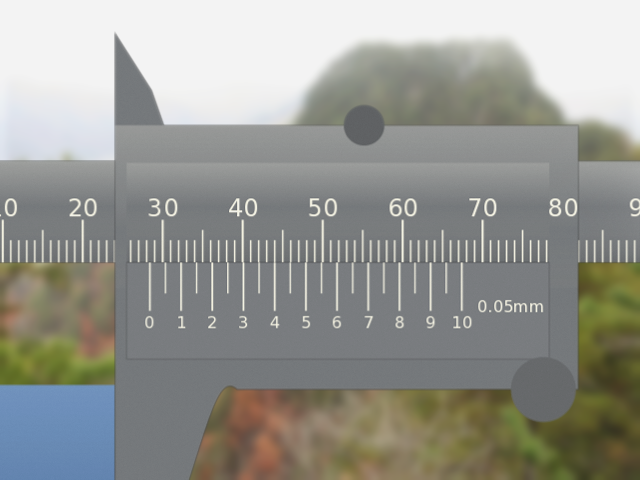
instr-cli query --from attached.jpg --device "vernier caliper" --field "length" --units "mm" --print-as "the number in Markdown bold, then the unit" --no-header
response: **28.4** mm
